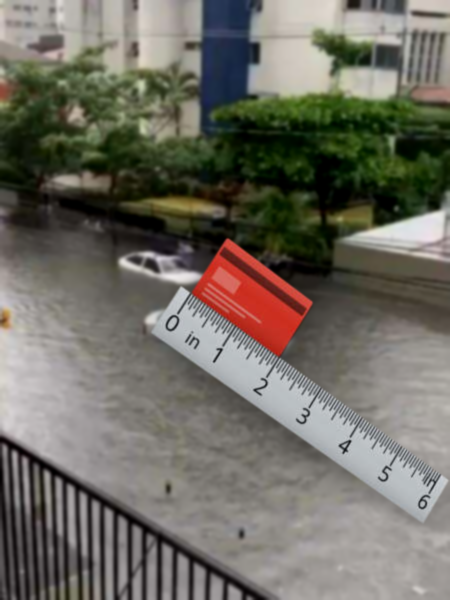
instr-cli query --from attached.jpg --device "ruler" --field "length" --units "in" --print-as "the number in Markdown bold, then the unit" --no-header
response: **2** in
